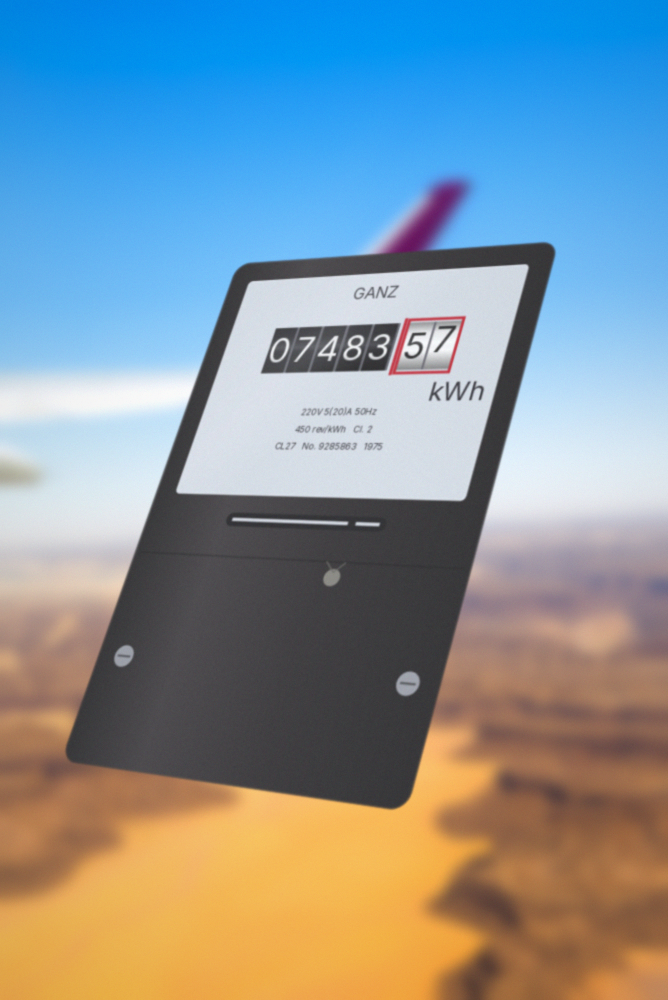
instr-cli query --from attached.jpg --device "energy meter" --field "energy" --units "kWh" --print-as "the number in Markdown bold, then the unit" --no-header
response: **7483.57** kWh
